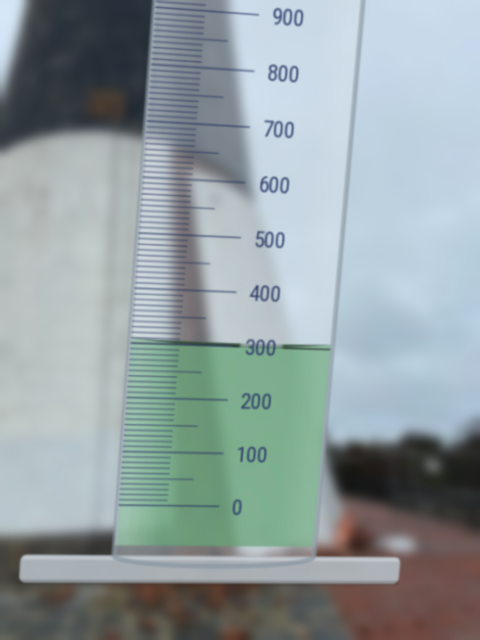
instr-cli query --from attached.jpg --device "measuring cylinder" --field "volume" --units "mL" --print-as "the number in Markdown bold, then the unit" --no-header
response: **300** mL
